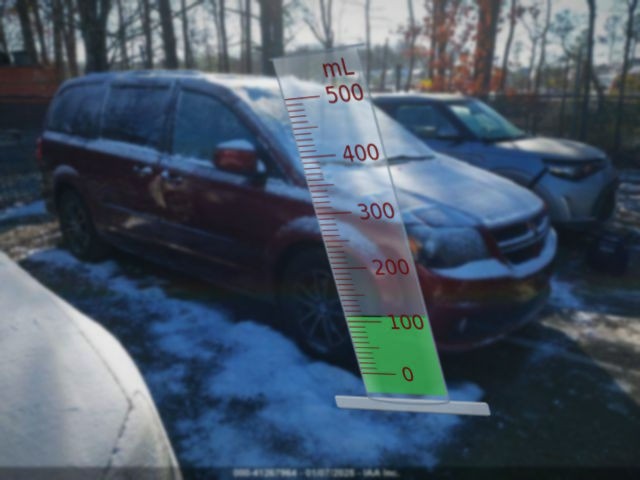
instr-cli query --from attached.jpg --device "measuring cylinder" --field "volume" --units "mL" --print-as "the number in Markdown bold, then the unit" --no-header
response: **110** mL
